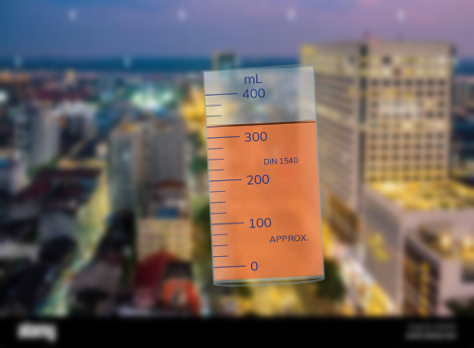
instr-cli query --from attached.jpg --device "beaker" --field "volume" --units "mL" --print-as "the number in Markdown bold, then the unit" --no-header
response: **325** mL
